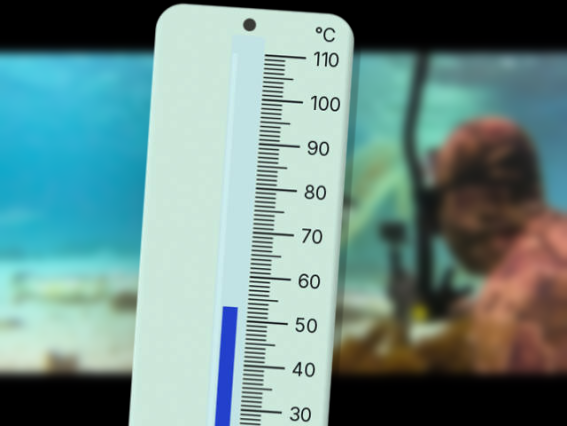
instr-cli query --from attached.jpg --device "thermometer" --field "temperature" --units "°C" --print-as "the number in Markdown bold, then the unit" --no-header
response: **53** °C
